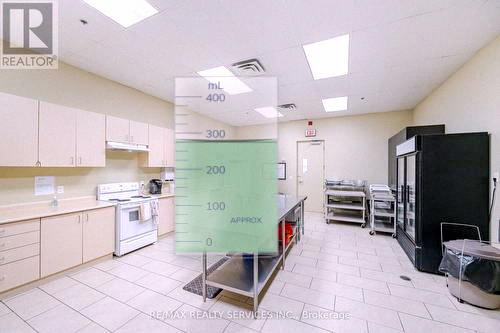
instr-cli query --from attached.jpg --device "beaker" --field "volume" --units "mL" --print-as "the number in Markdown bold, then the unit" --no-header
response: **275** mL
